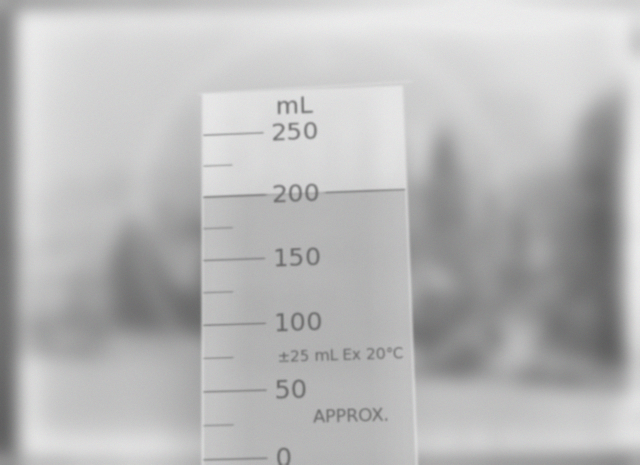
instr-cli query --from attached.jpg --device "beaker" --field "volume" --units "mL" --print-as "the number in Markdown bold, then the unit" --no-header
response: **200** mL
